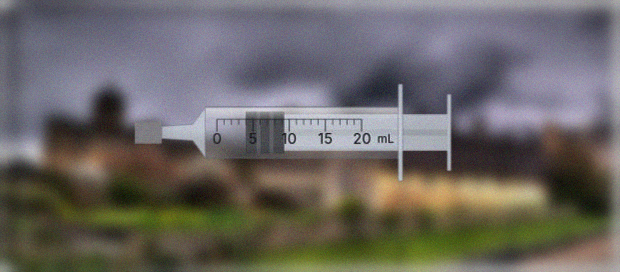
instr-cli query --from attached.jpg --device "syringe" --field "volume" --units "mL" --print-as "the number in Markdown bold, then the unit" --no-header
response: **4** mL
